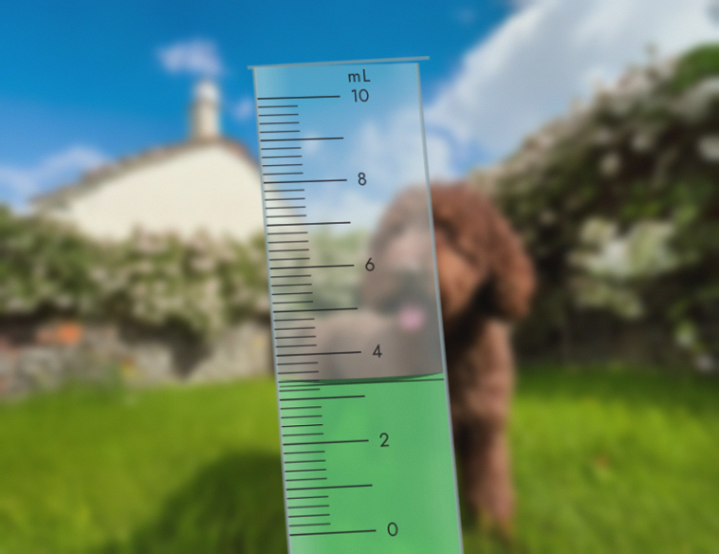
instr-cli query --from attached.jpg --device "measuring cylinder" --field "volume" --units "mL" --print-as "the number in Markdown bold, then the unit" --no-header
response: **3.3** mL
